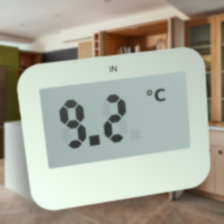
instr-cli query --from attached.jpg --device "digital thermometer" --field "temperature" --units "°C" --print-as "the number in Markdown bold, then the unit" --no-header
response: **9.2** °C
